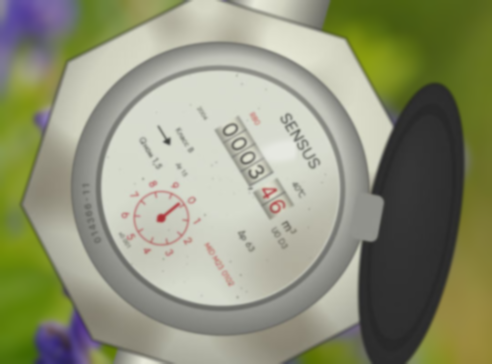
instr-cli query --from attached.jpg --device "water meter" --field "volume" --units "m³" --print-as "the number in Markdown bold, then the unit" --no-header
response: **3.459** m³
